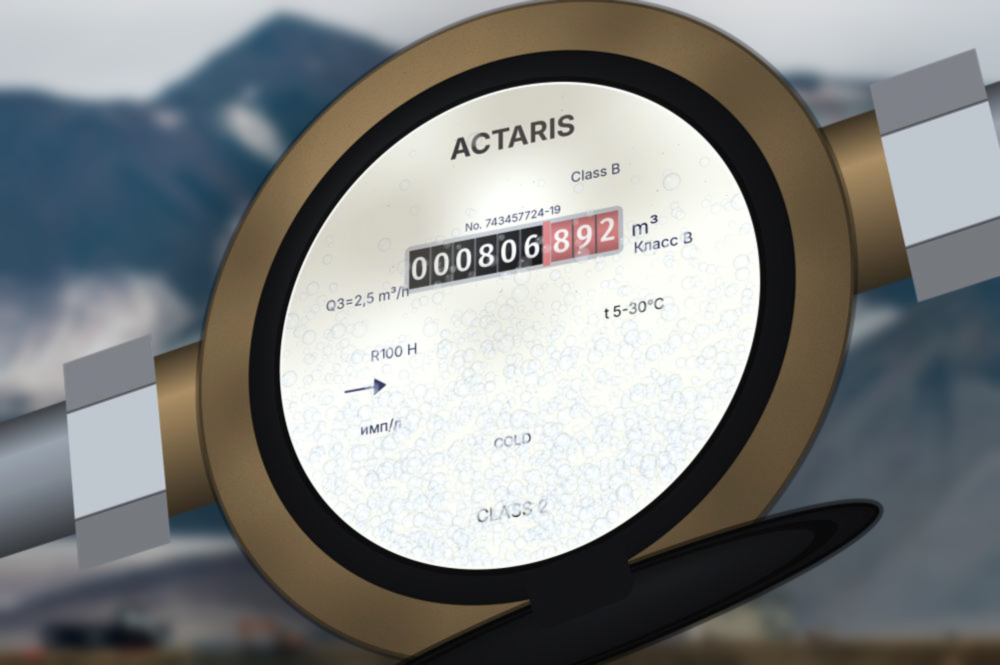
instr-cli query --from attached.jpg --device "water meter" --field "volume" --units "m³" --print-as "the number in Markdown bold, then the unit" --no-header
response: **806.892** m³
